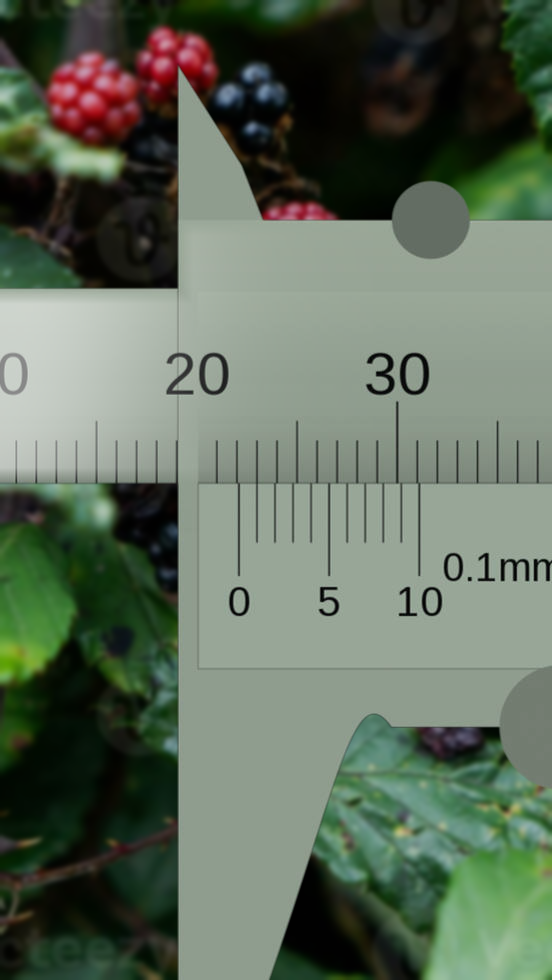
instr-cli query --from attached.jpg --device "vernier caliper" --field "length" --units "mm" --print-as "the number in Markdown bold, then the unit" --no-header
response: **22.1** mm
